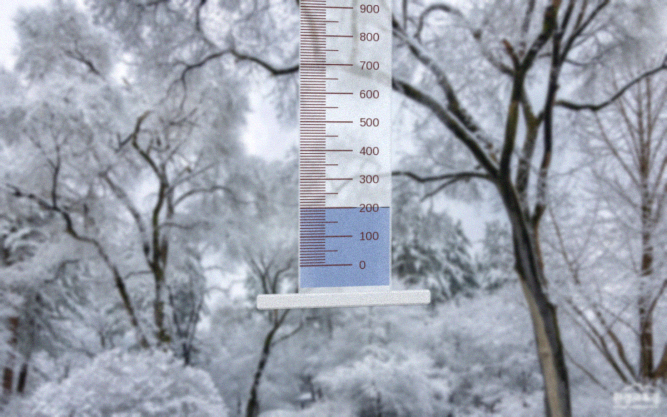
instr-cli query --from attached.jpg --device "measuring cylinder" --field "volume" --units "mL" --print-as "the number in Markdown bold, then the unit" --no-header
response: **200** mL
